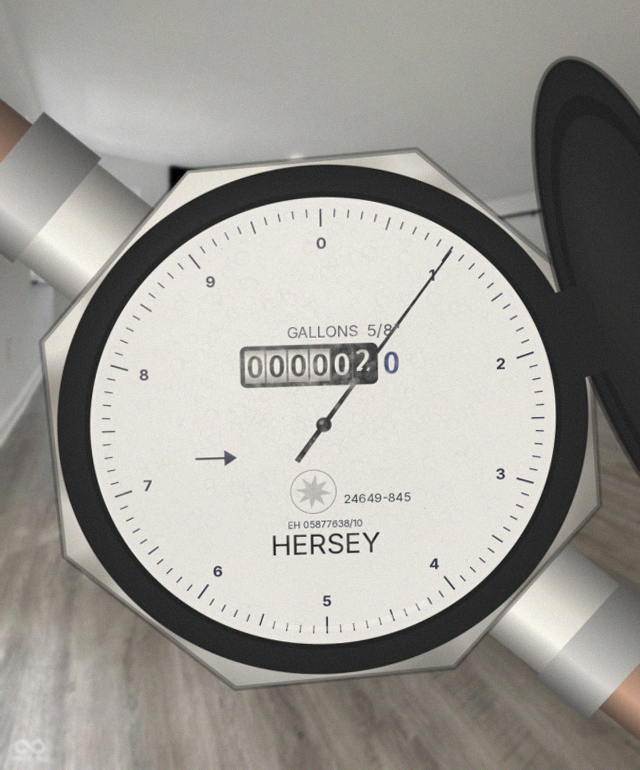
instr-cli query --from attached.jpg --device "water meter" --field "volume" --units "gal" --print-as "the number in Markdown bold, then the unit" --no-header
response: **21.0** gal
